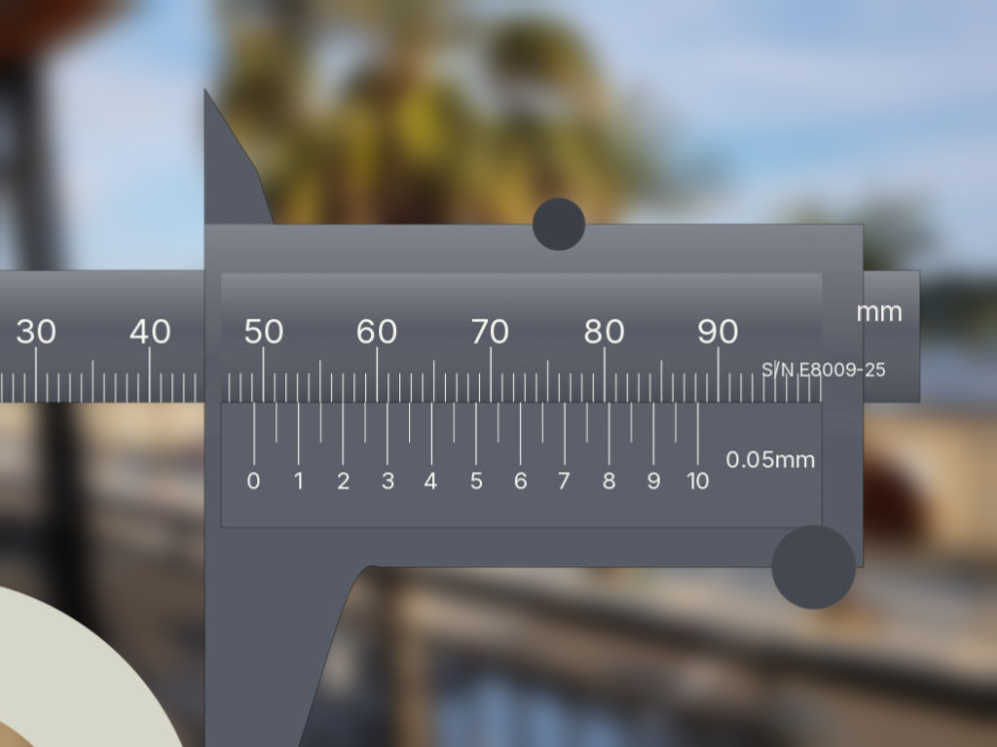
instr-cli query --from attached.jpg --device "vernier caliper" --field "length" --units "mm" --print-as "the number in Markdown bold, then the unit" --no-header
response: **49.2** mm
